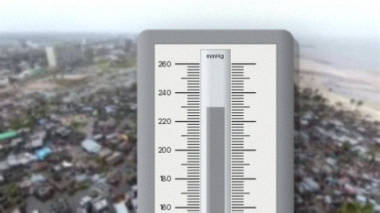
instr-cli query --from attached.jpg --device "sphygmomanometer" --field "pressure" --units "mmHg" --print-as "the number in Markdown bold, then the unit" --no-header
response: **230** mmHg
